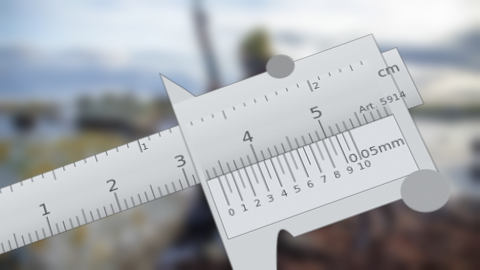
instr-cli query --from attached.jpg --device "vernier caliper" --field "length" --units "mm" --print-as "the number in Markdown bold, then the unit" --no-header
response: **34.2** mm
